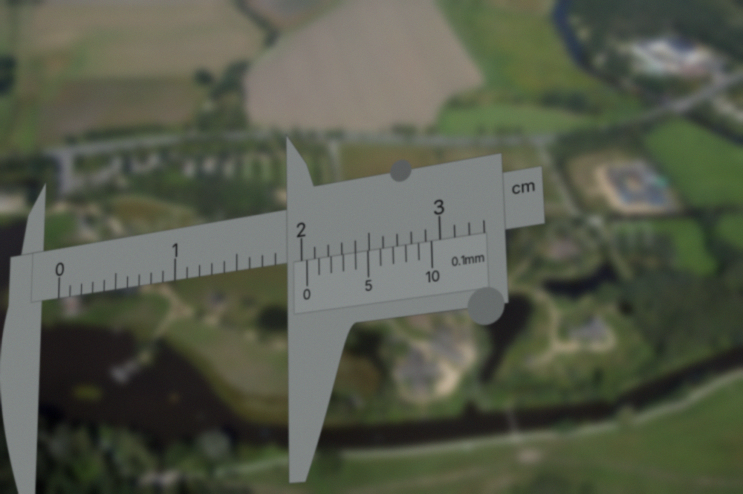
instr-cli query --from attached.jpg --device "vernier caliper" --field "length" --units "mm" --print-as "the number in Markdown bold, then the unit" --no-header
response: **20.4** mm
